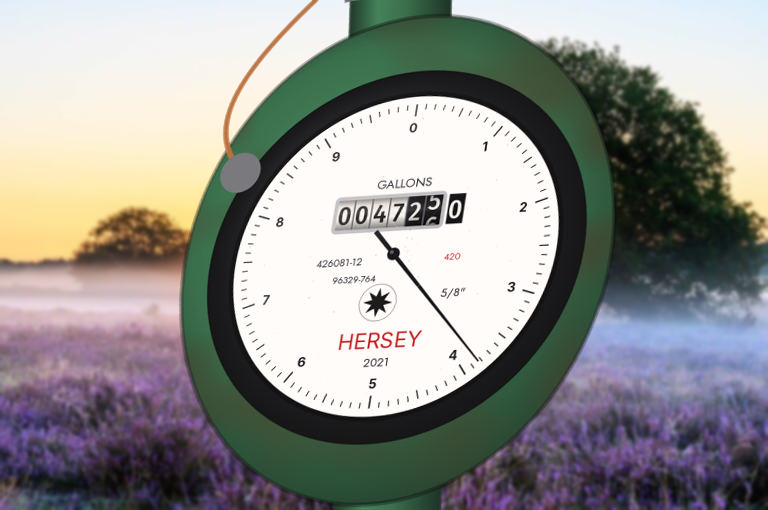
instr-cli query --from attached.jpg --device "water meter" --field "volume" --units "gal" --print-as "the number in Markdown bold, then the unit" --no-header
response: **47253.8** gal
